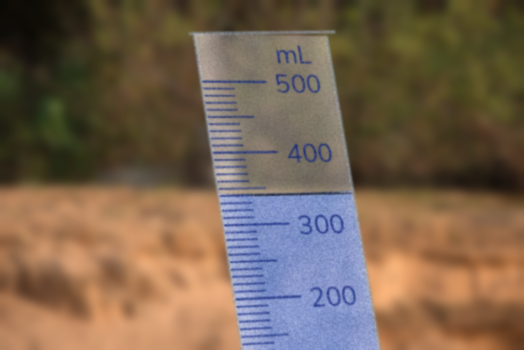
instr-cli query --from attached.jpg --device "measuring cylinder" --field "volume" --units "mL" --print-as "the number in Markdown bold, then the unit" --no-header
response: **340** mL
